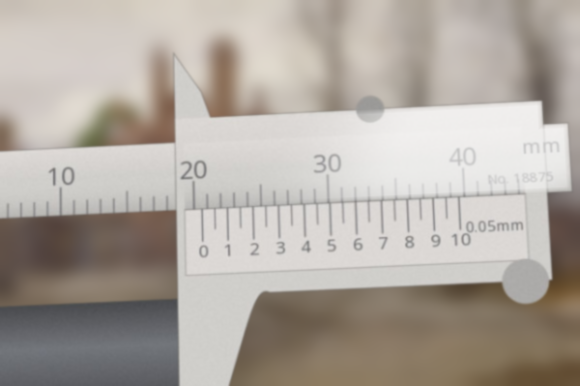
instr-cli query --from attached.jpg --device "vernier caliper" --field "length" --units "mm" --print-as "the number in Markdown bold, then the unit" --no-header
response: **20.6** mm
